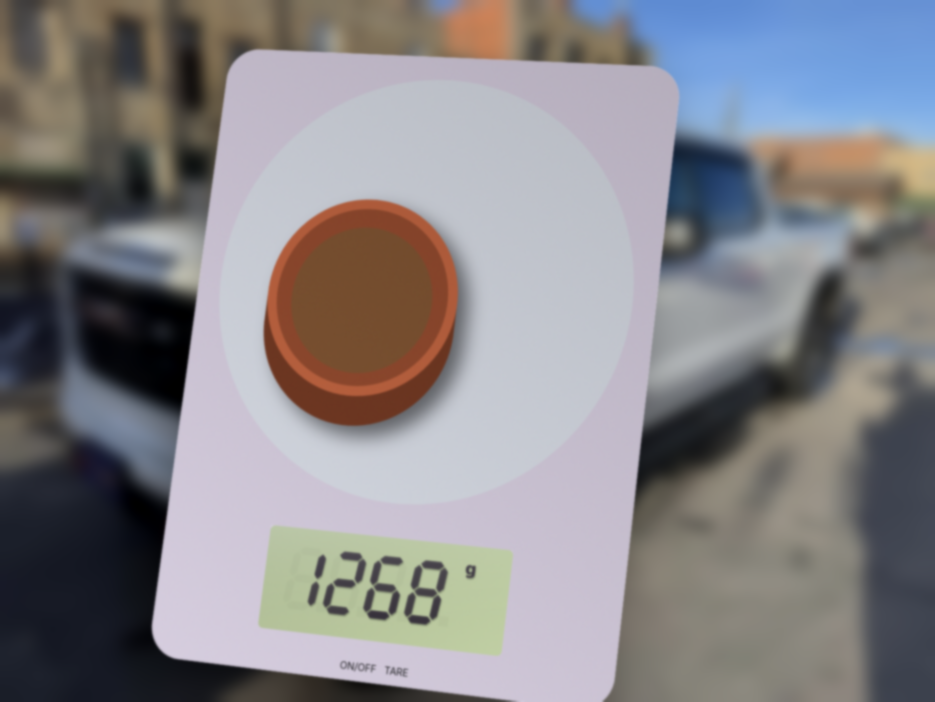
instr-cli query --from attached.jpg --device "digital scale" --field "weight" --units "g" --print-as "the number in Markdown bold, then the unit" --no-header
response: **1268** g
